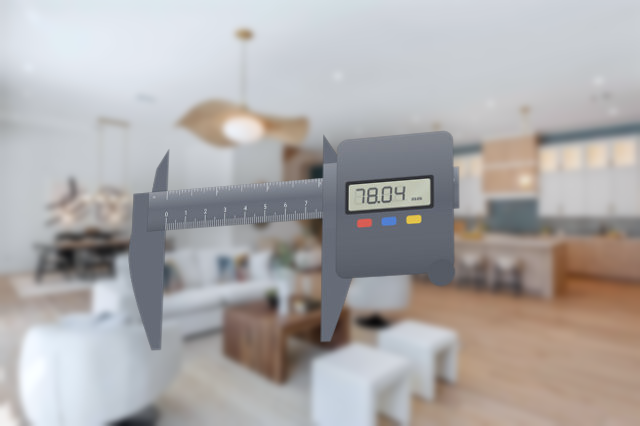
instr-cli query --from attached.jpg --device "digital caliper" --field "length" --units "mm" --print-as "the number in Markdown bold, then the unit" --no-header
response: **78.04** mm
